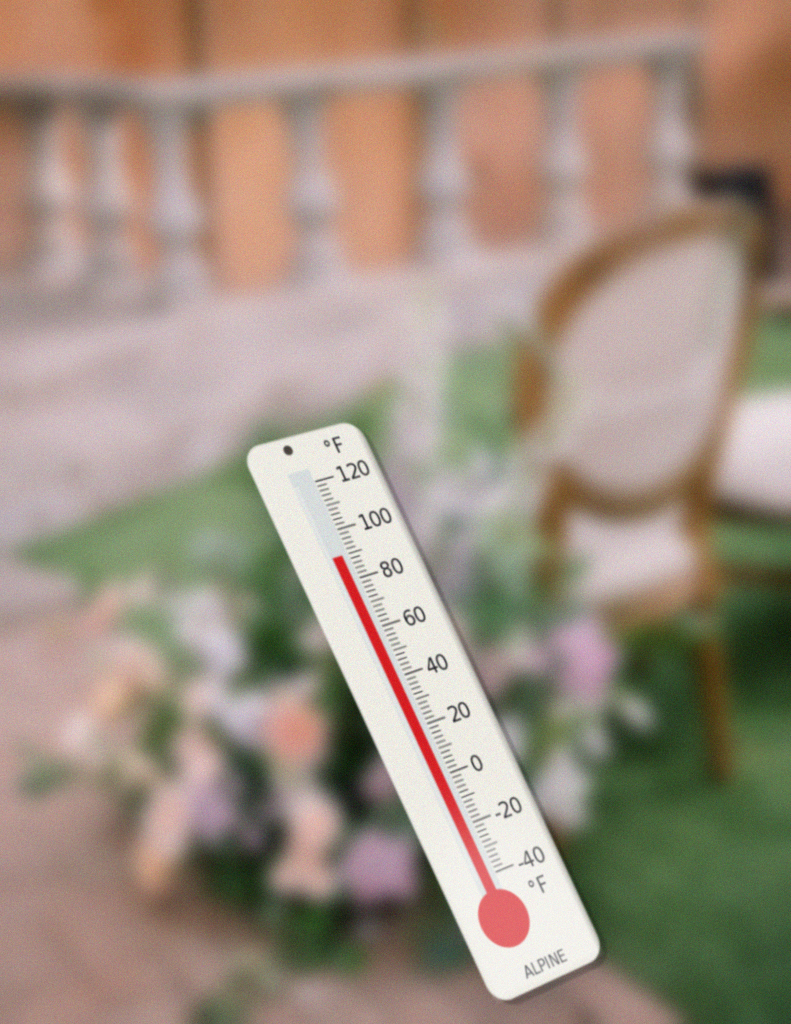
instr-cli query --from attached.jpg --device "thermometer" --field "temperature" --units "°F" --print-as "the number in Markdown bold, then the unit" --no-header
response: **90** °F
